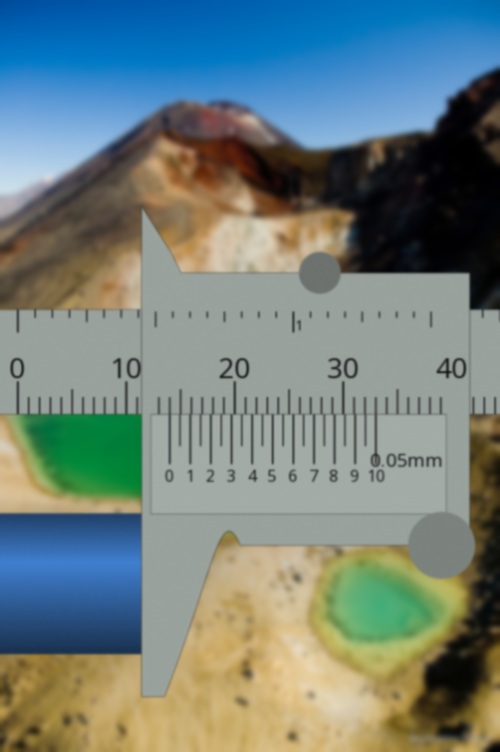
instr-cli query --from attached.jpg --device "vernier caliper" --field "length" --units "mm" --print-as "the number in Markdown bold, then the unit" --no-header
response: **14.0** mm
